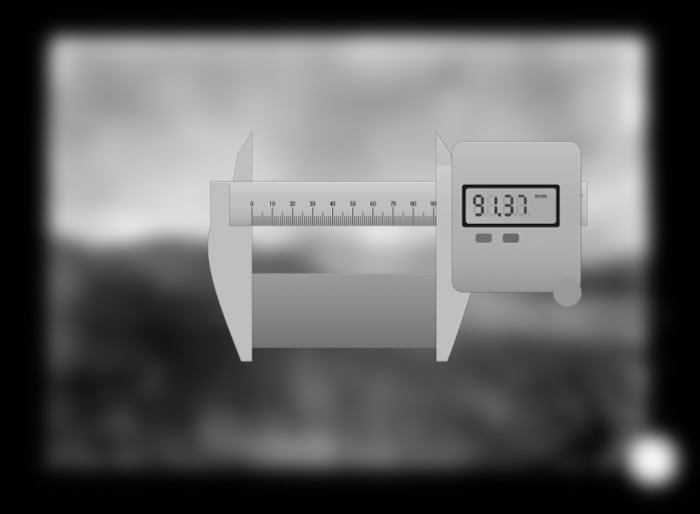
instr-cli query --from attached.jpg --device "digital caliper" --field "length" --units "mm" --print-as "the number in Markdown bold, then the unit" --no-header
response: **91.37** mm
